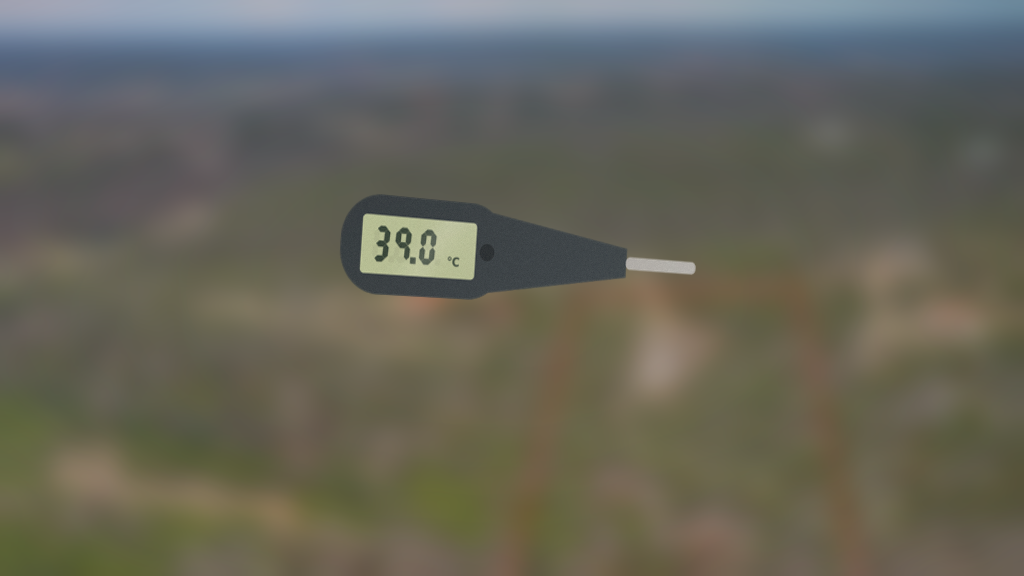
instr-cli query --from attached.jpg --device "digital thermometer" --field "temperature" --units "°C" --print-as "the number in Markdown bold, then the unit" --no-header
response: **39.0** °C
